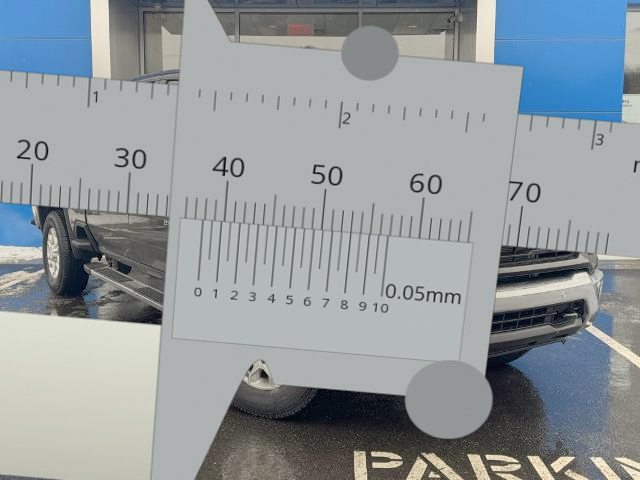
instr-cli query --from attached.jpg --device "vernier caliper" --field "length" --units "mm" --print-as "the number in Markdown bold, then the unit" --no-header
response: **37.8** mm
